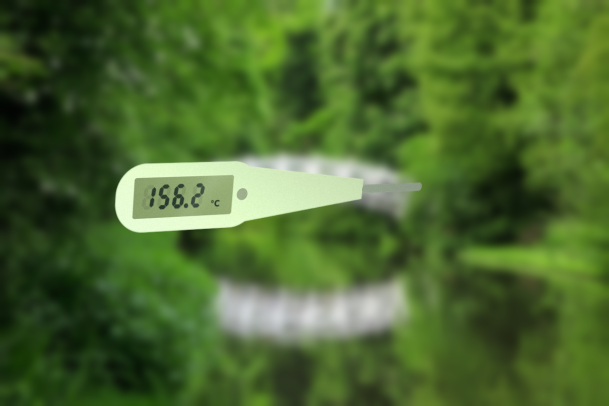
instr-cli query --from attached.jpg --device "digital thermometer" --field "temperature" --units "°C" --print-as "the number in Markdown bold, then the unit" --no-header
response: **156.2** °C
